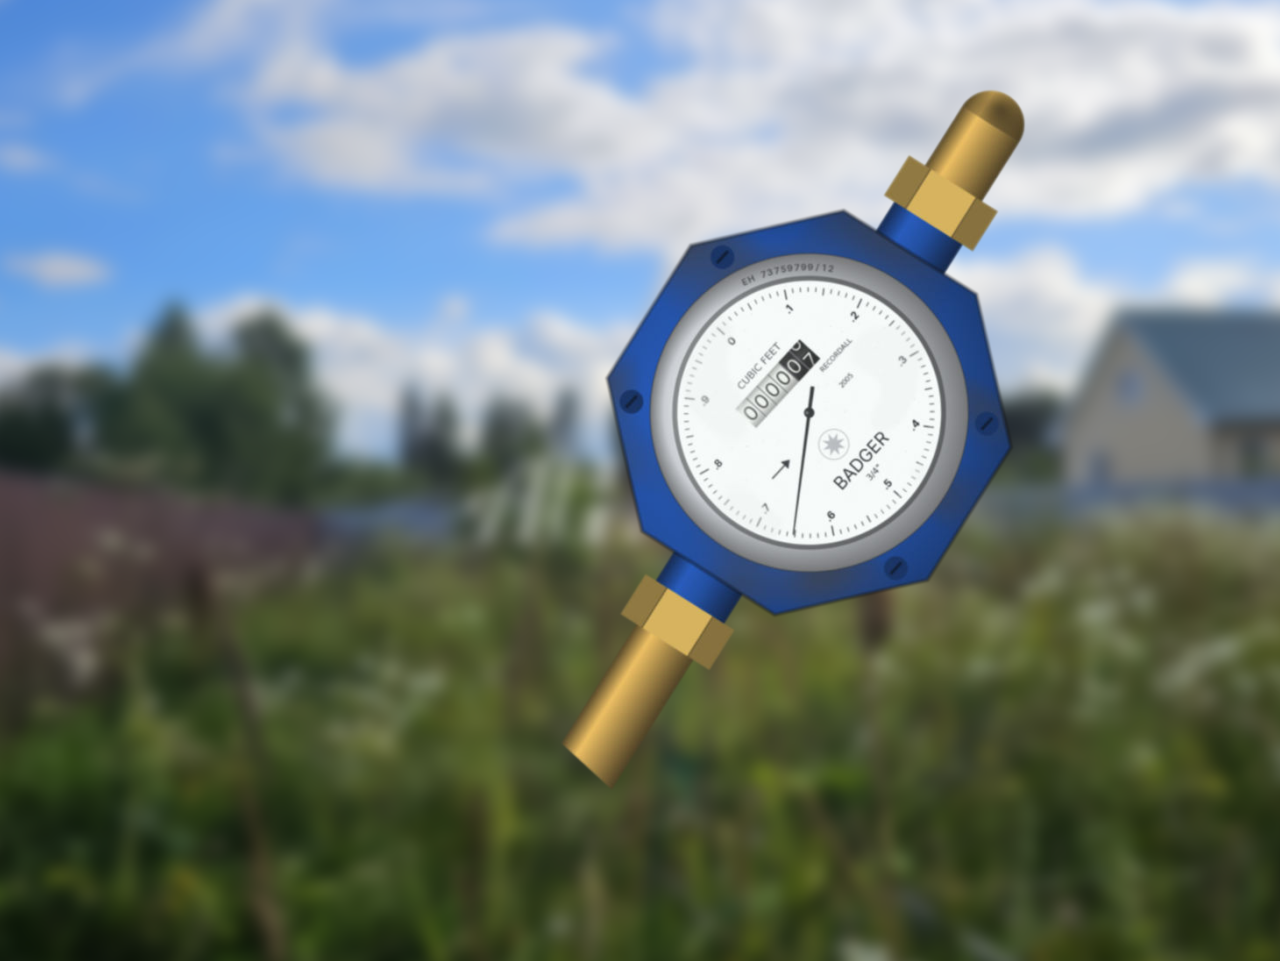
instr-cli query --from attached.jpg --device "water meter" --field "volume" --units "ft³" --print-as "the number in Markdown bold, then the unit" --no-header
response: **6.65** ft³
